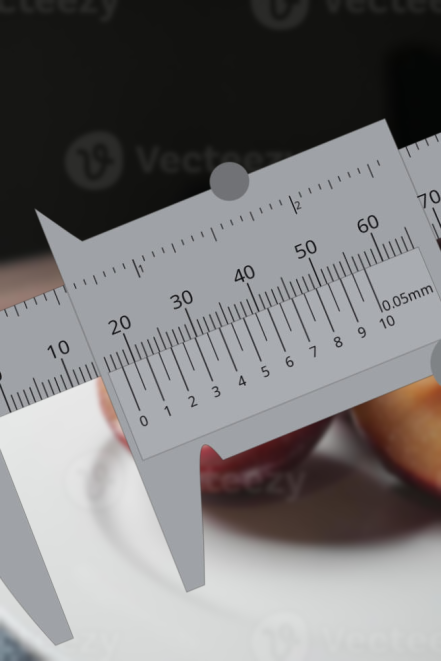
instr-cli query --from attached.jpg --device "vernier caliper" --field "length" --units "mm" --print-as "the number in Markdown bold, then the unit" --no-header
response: **18.0** mm
